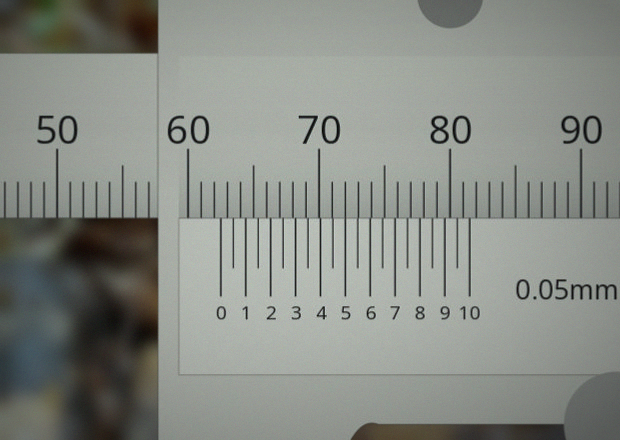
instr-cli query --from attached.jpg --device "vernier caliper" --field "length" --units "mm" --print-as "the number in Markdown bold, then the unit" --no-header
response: **62.5** mm
